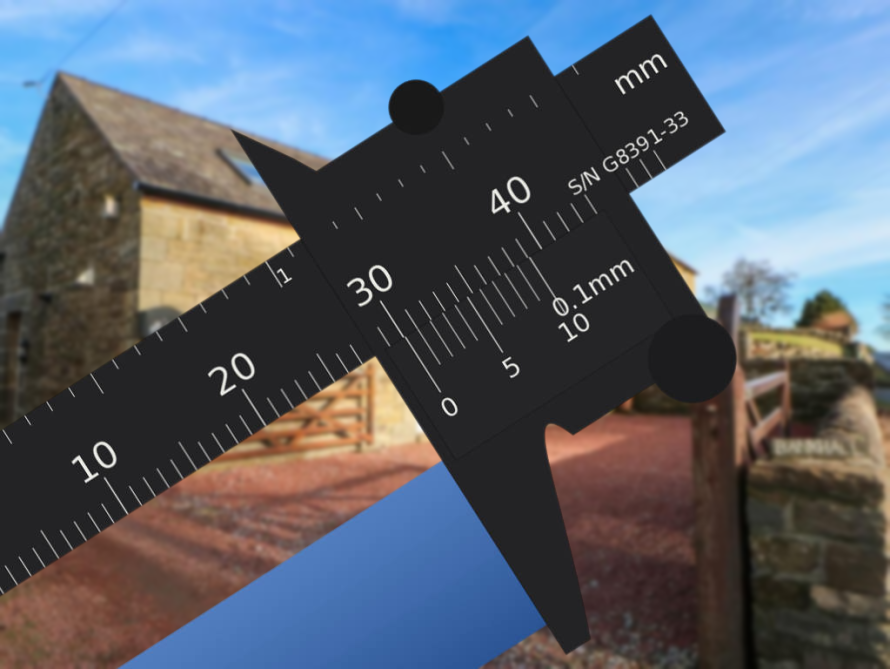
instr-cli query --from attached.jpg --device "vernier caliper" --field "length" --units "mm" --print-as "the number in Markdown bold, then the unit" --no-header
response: **30.1** mm
